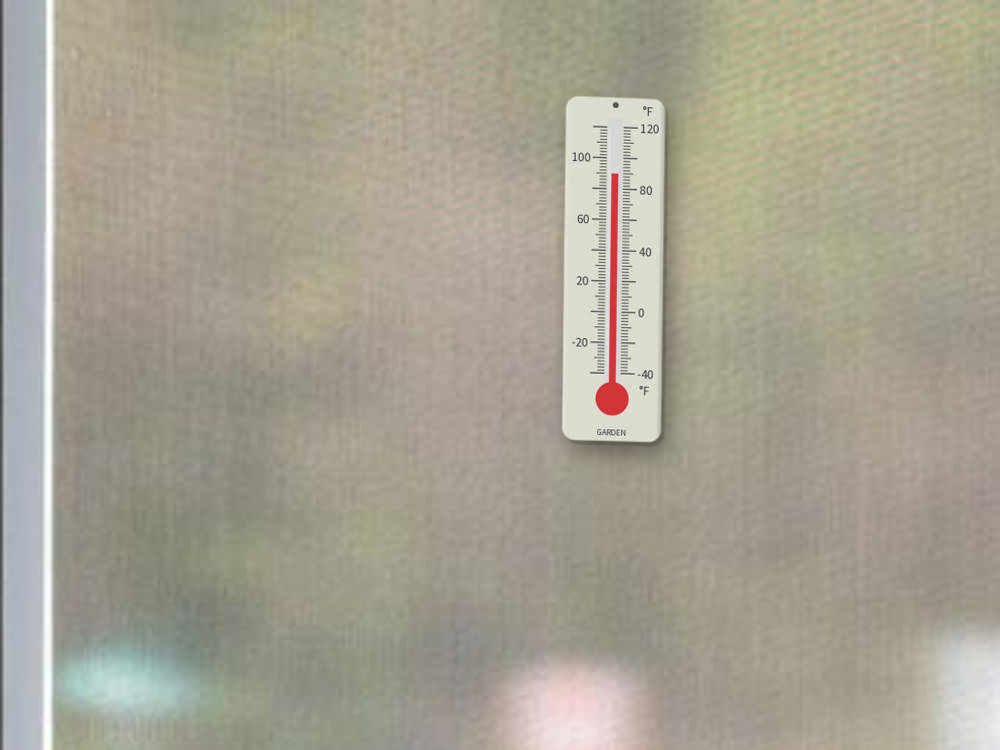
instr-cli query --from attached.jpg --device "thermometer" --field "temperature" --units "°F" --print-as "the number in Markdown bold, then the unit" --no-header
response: **90** °F
